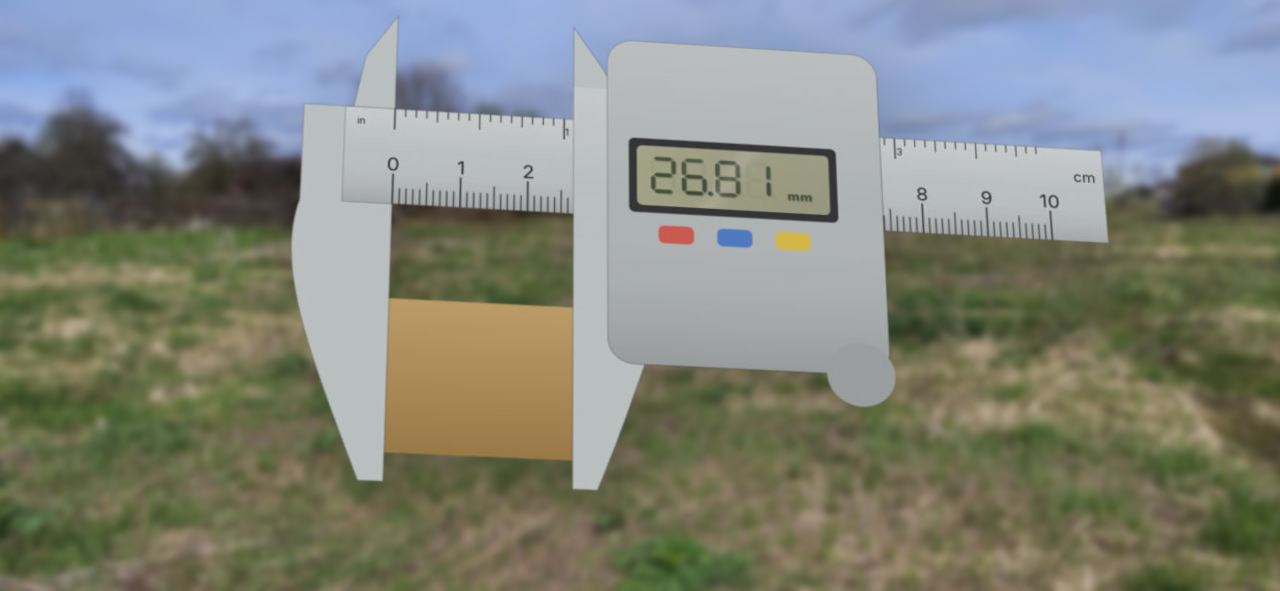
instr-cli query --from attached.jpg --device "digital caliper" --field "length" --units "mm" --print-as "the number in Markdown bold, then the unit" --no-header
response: **26.81** mm
